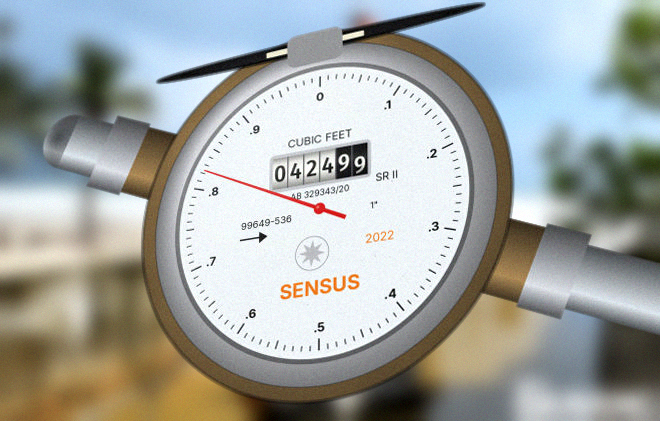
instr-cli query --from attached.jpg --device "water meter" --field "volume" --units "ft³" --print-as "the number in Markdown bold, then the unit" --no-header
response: **42498.82** ft³
